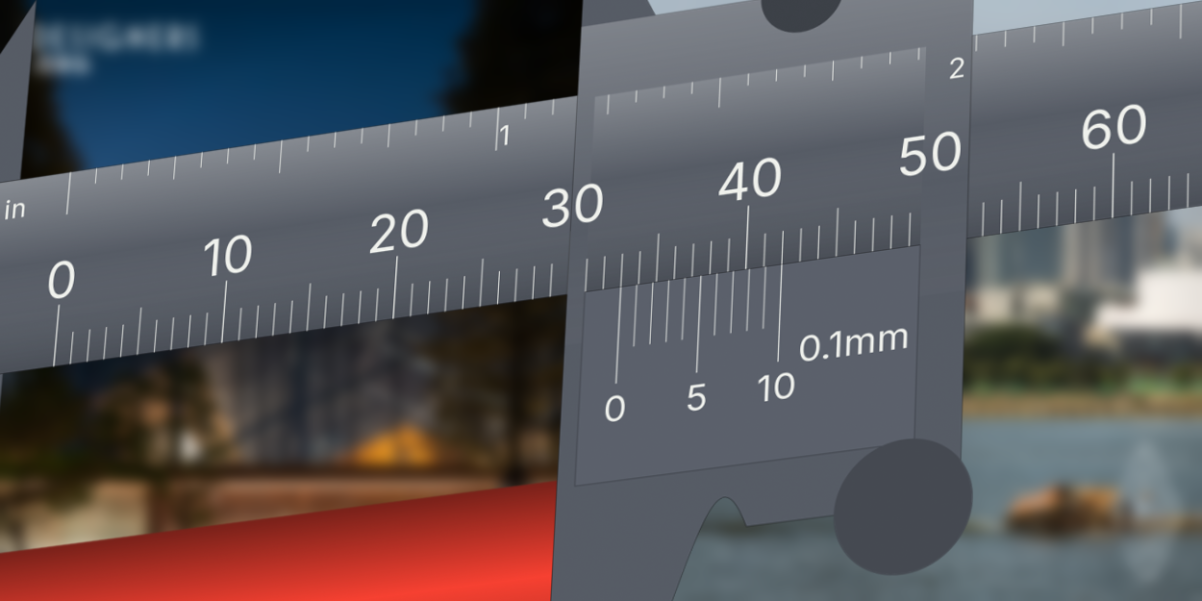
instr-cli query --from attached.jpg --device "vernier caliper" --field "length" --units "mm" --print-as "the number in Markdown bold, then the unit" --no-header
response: **33.0** mm
